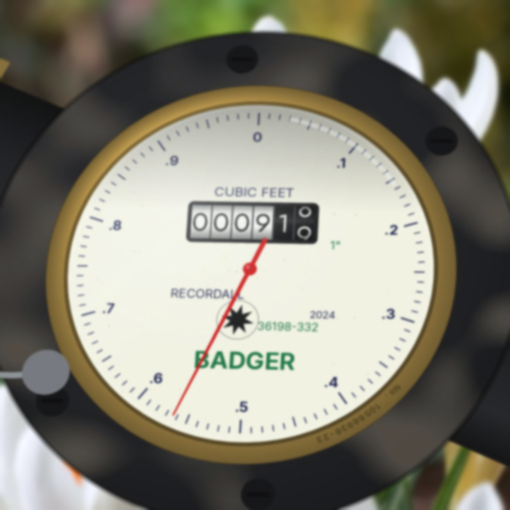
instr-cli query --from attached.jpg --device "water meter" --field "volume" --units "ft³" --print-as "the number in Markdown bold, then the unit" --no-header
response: **918.56** ft³
